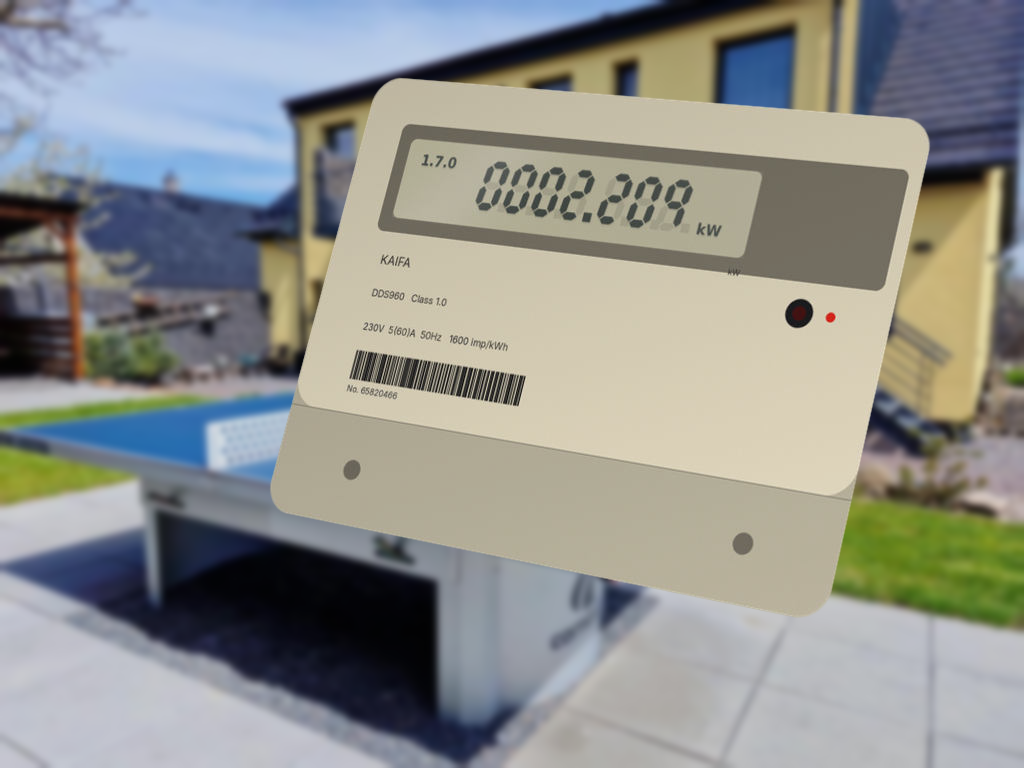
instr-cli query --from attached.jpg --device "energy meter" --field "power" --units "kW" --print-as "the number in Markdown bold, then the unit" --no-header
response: **2.209** kW
